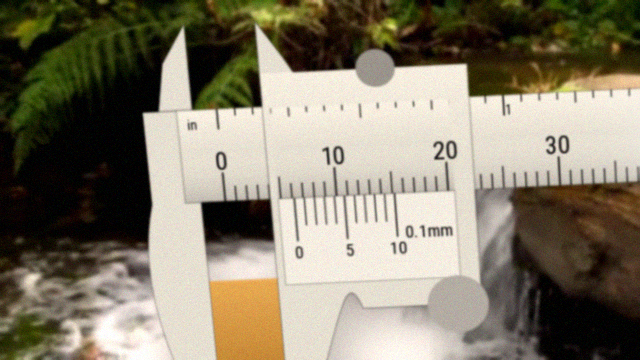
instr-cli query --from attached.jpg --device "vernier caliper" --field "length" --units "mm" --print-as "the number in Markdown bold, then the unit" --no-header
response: **6.2** mm
